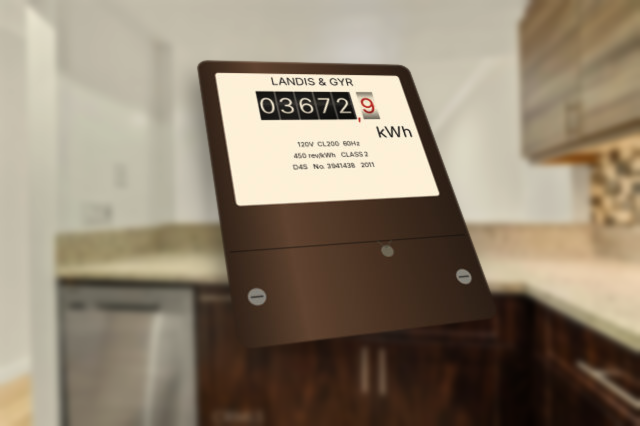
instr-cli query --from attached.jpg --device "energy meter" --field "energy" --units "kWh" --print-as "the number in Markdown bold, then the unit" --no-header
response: **3672.9** kWh
